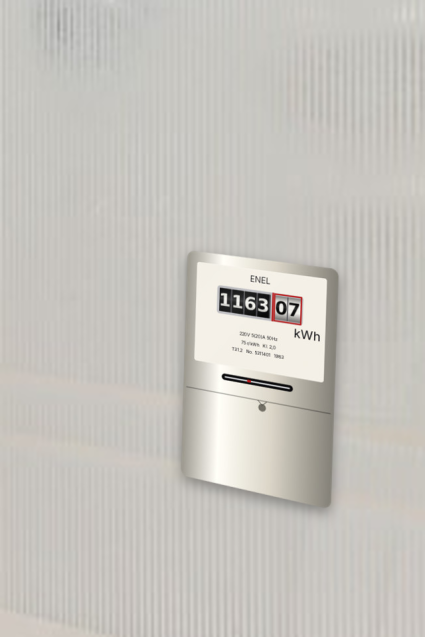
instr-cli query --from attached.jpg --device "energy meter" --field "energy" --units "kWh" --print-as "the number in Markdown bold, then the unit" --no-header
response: **1163.07** kWh
